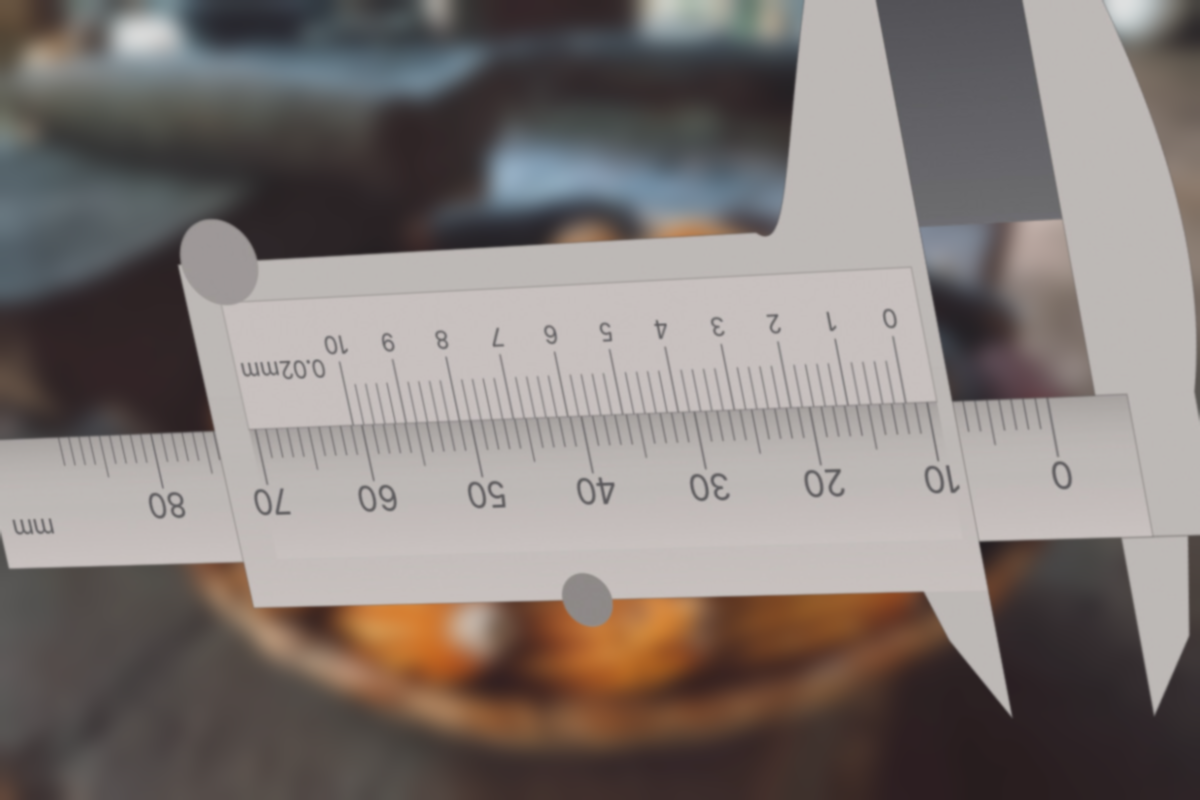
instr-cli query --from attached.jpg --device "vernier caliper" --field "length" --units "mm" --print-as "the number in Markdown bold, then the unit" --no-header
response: **11.8** mm
